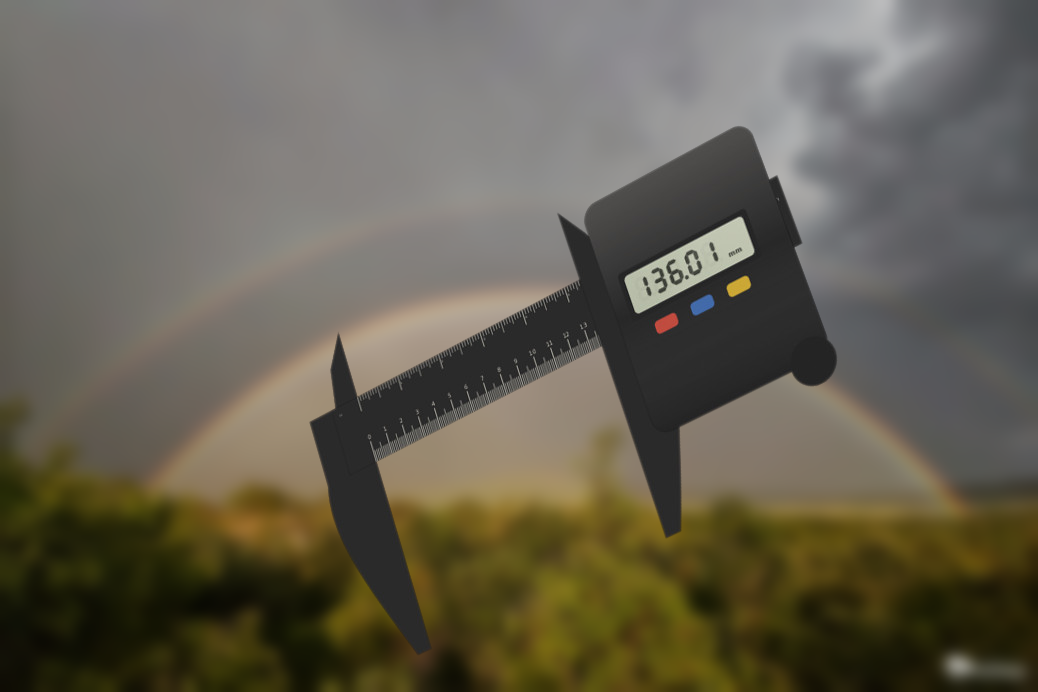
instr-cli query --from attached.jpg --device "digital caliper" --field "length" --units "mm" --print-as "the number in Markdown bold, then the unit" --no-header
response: **136.01** mm
